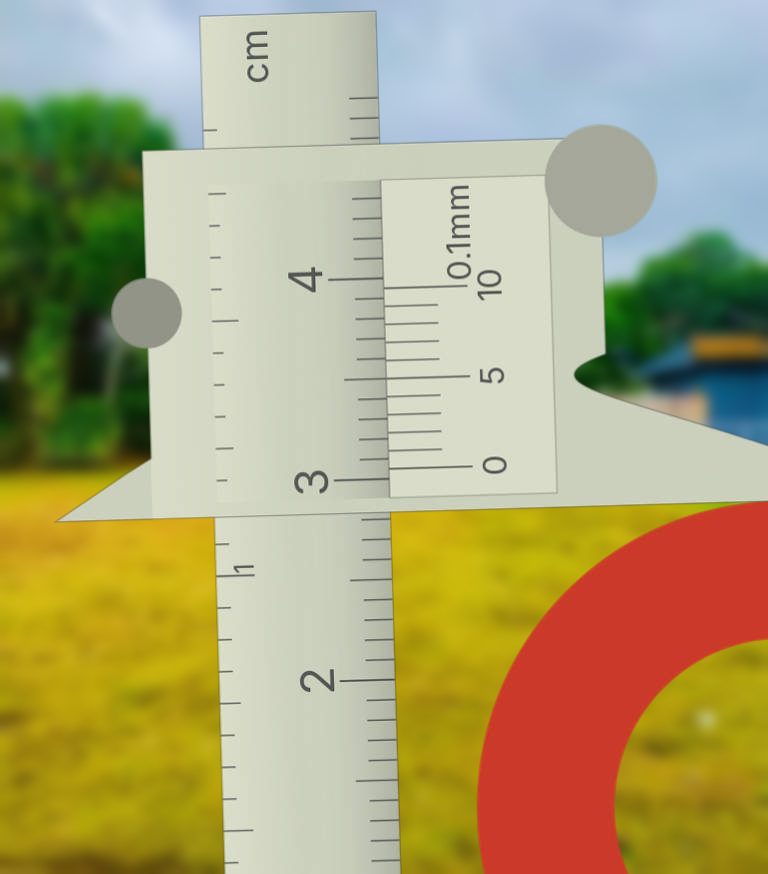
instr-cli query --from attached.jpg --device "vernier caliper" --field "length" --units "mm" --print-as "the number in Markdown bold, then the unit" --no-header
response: **30.5** mm
